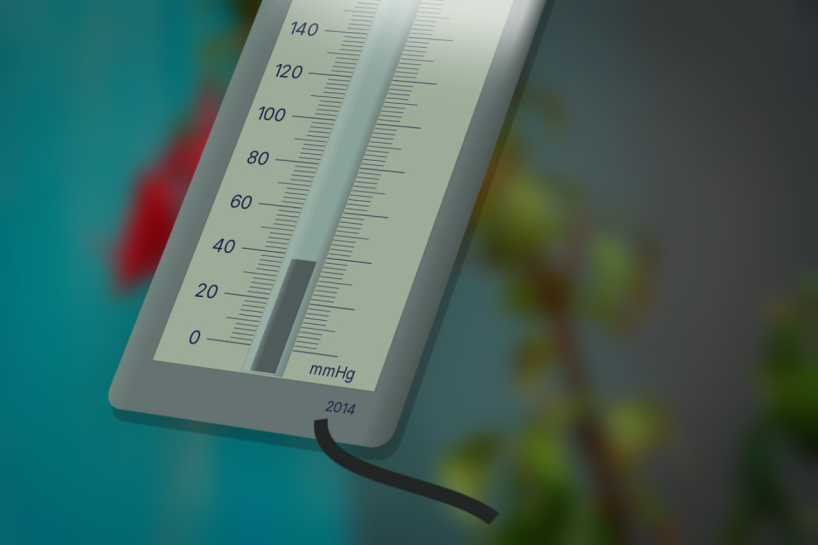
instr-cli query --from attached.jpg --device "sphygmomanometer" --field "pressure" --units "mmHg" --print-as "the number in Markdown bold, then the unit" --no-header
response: **38** mmHg
